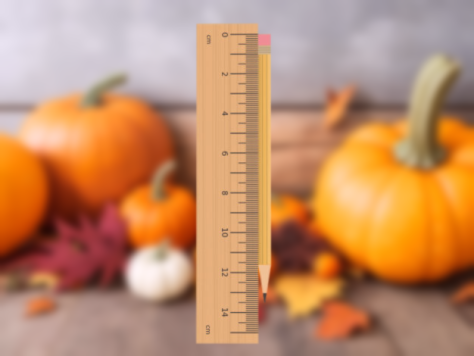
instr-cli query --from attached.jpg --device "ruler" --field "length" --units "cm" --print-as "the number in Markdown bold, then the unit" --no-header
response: **13.5** cm
